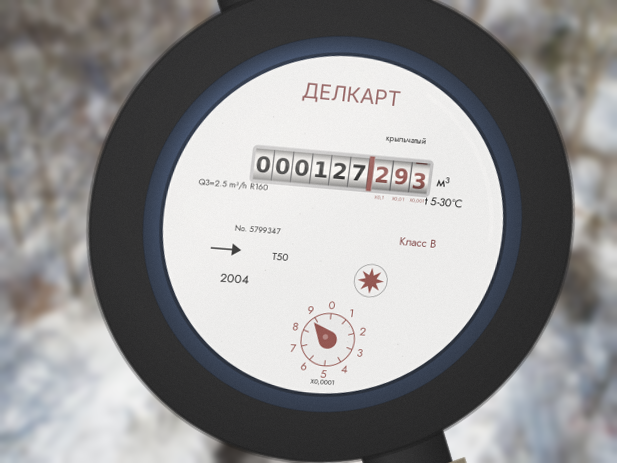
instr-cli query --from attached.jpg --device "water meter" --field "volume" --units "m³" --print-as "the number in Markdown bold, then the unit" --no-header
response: **127.2928** m³
